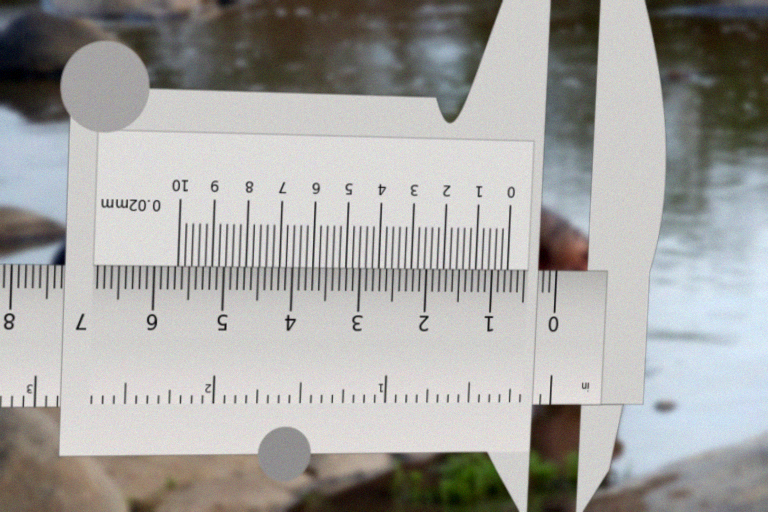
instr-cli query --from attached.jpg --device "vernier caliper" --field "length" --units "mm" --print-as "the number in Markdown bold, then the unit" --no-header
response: **7.6** mm
